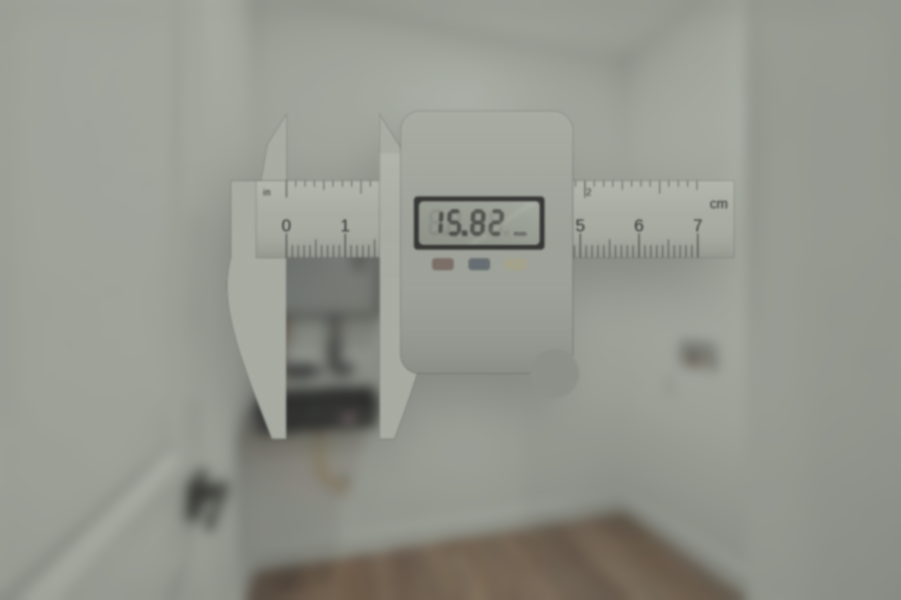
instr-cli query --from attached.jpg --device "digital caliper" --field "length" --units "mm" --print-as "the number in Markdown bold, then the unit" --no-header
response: **15.82** mm
